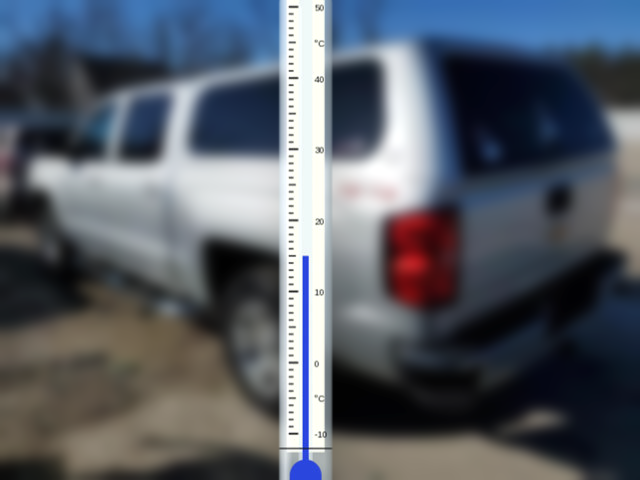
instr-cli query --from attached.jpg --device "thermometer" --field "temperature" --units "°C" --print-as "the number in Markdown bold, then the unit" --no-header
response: **15** °C
